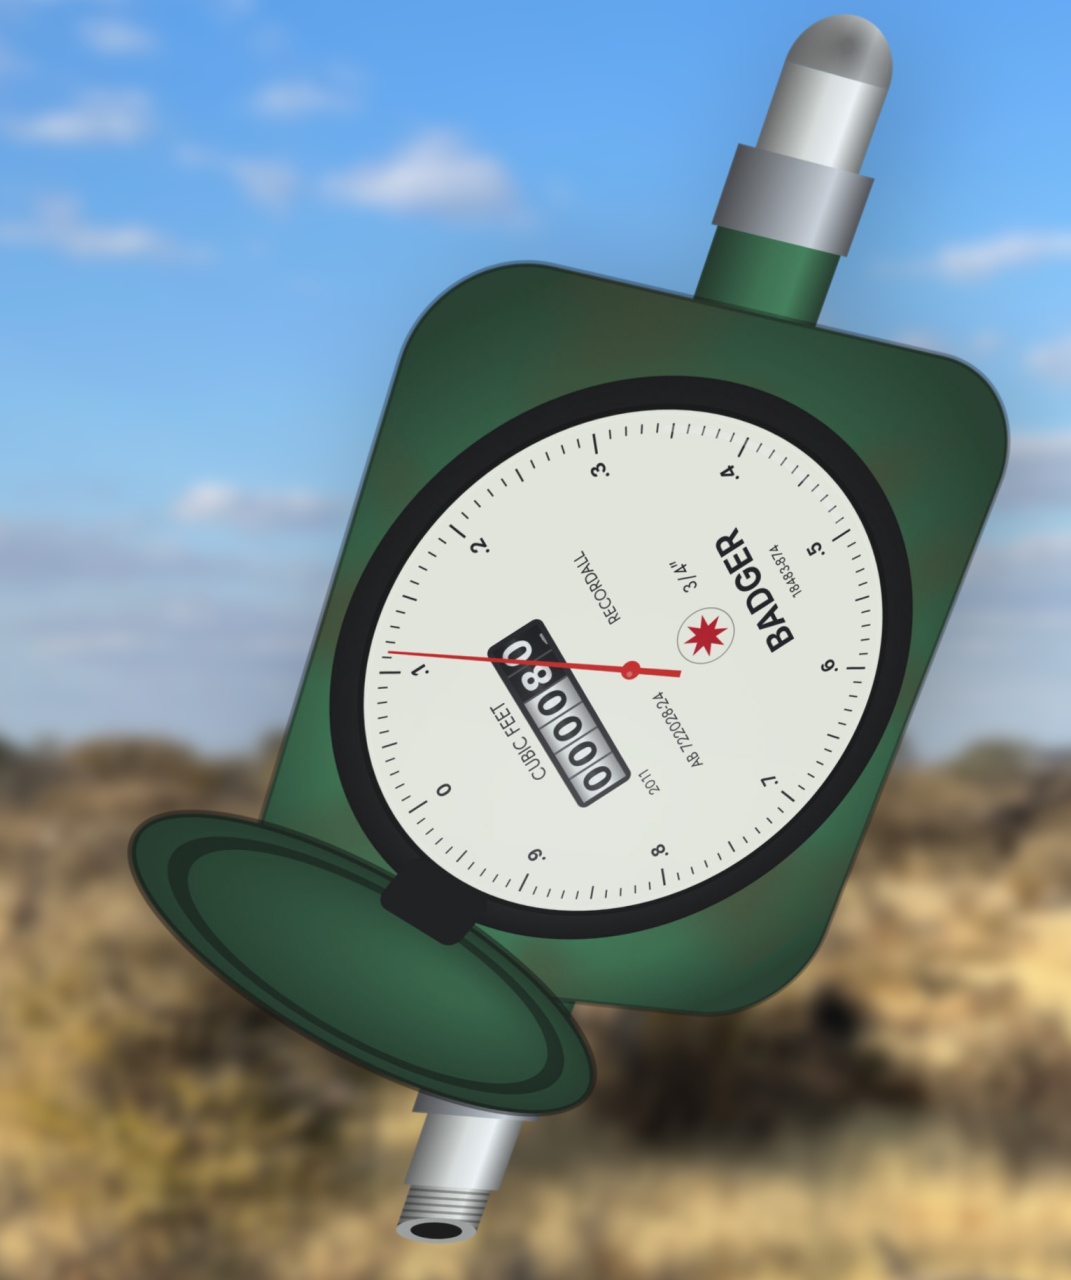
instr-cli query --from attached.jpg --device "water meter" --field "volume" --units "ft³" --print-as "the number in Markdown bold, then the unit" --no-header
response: **80.11** ft³
